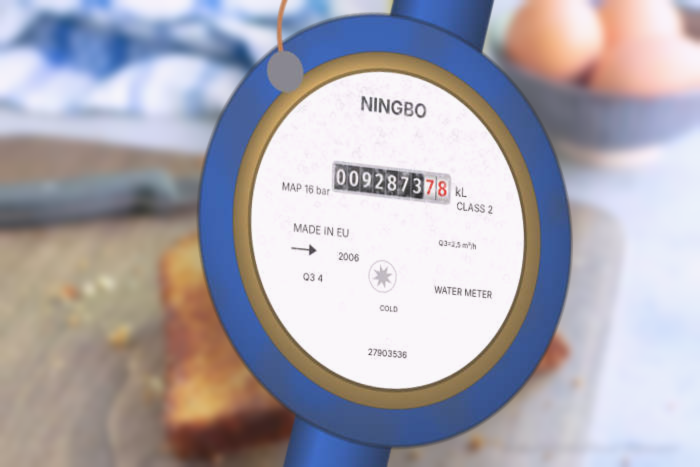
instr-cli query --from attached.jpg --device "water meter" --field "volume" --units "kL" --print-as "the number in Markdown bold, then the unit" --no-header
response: **92873.78** kL
